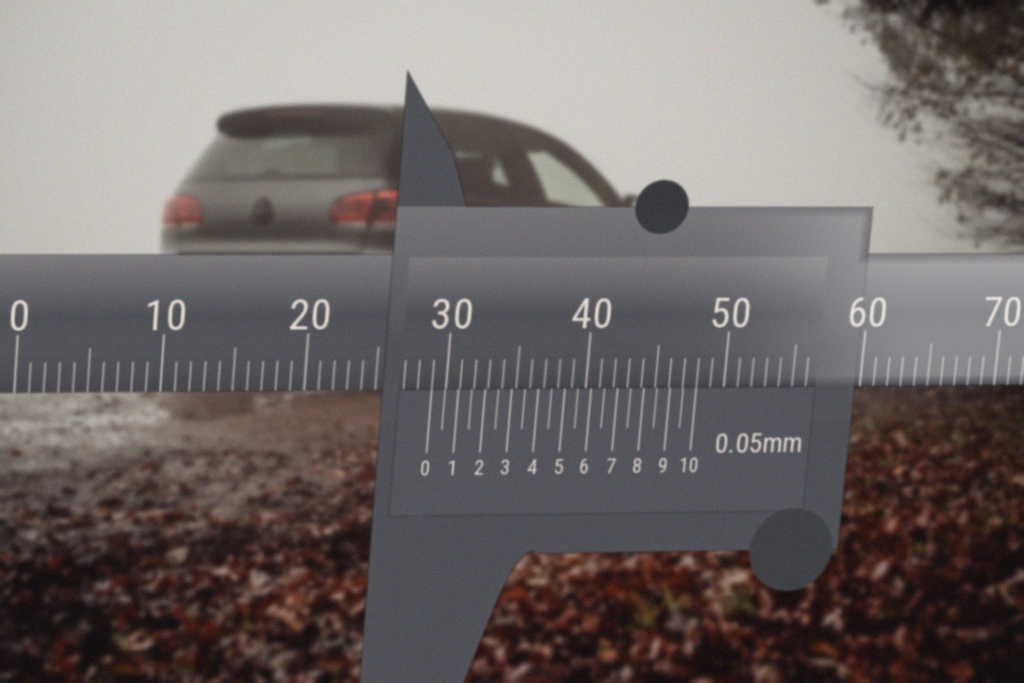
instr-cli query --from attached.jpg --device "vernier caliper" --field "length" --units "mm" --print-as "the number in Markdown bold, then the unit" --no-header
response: **29.0** mm
